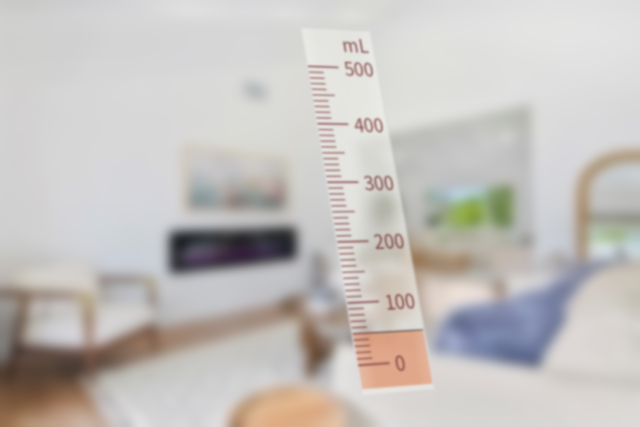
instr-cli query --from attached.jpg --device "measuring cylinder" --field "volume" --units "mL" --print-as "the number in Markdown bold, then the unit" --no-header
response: **50** mL
